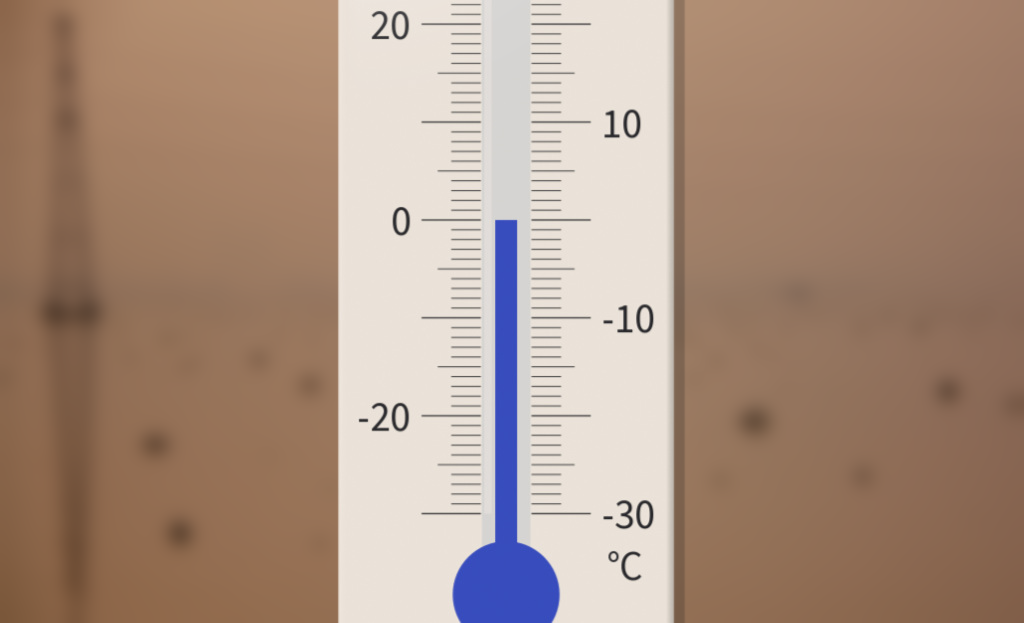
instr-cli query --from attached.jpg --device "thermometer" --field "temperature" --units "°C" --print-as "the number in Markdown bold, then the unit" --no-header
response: **0** °C
